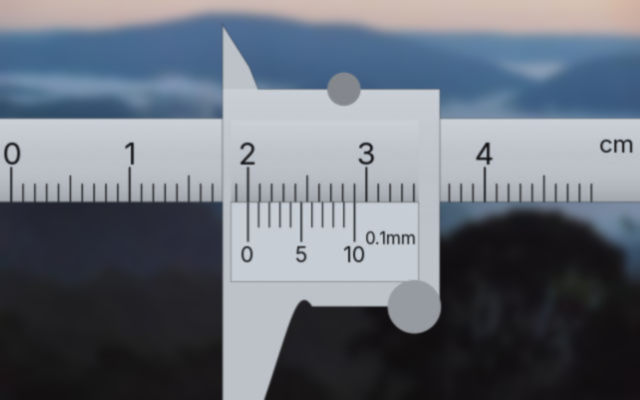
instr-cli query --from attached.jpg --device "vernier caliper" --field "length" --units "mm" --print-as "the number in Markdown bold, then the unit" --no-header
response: **20.0** mm
